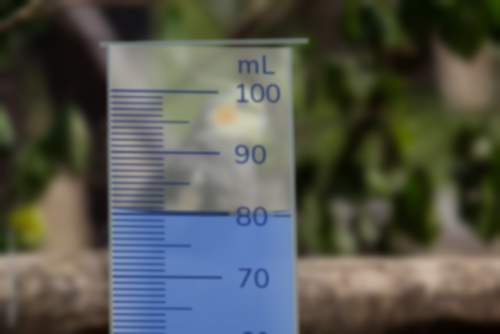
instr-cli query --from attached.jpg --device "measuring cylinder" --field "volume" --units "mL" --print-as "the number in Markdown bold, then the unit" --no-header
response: **80** mL
